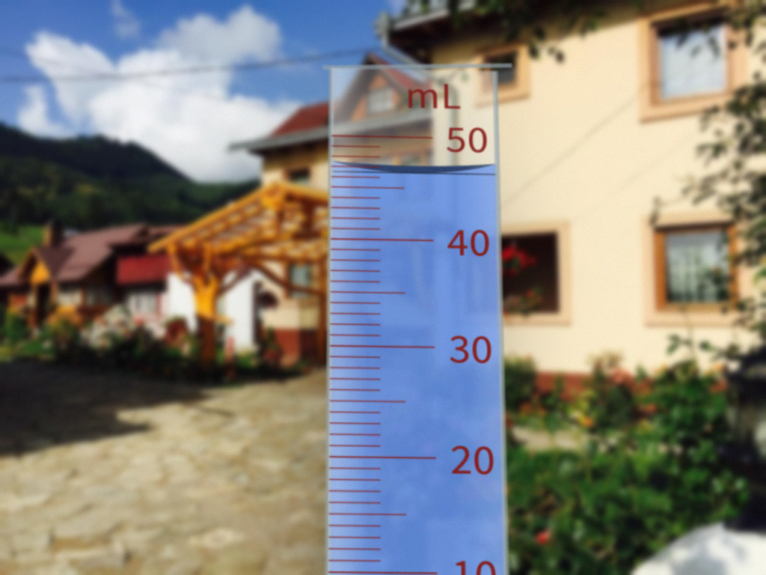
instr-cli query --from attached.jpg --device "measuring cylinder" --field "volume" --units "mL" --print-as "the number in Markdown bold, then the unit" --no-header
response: **46.5** mL
